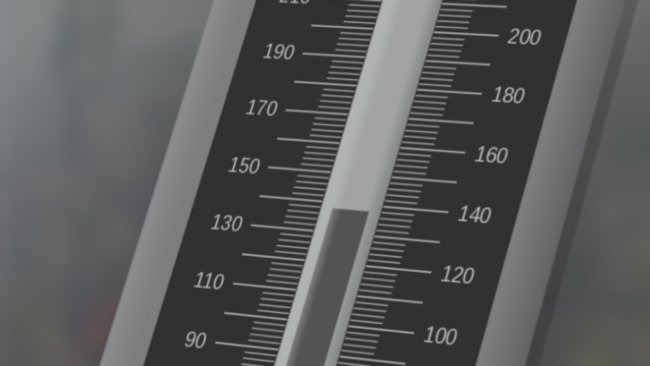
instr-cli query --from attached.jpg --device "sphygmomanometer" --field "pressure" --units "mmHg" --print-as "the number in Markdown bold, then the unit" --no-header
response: **138** mmHg
